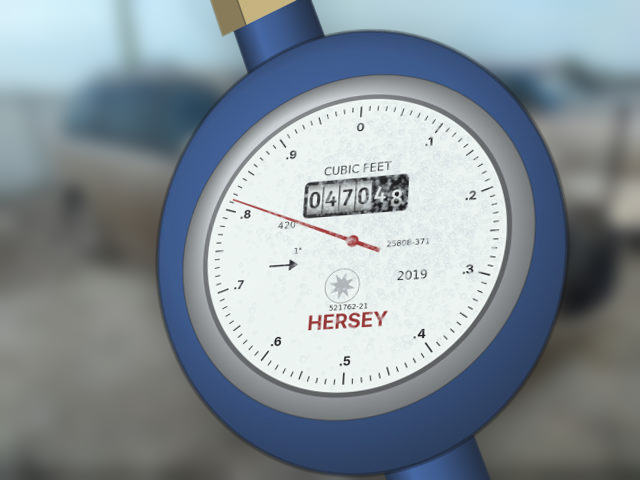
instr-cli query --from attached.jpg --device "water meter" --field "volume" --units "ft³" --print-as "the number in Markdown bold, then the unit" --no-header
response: **47047.81** ft³
